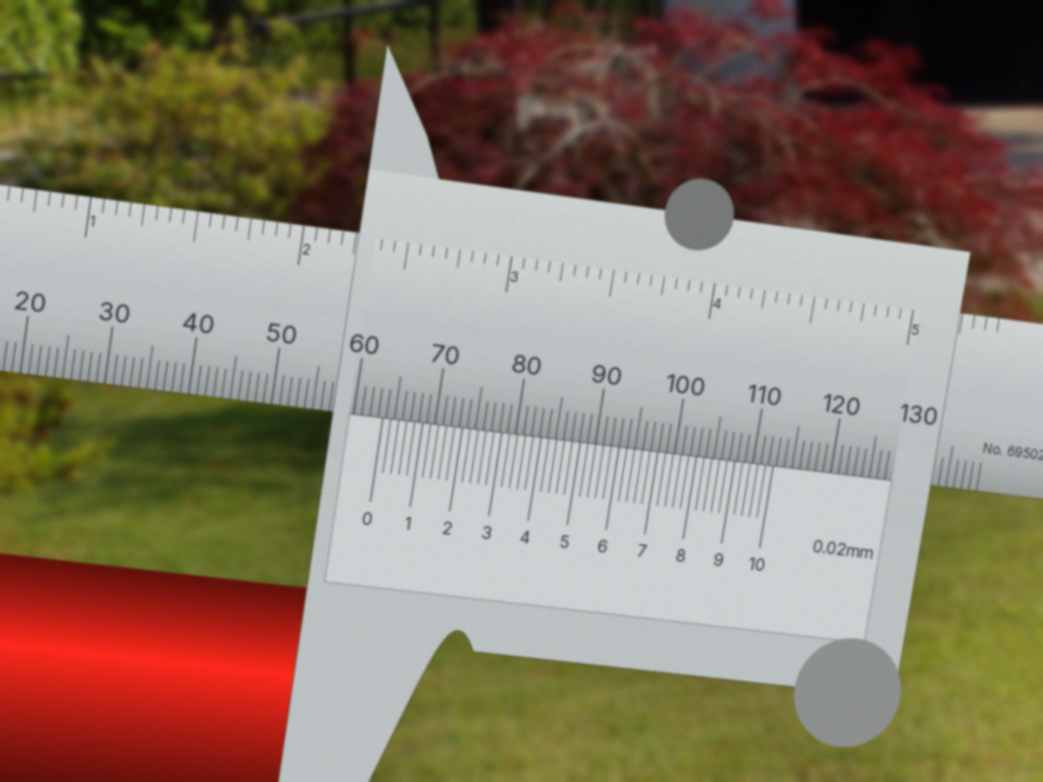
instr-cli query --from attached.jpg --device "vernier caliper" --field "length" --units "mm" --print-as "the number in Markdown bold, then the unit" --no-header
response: **63.6** mm
